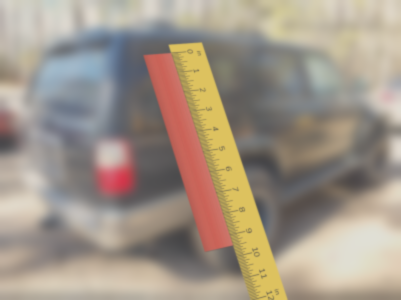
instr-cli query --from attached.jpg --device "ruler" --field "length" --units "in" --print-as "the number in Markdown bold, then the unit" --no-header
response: **9.5** in
